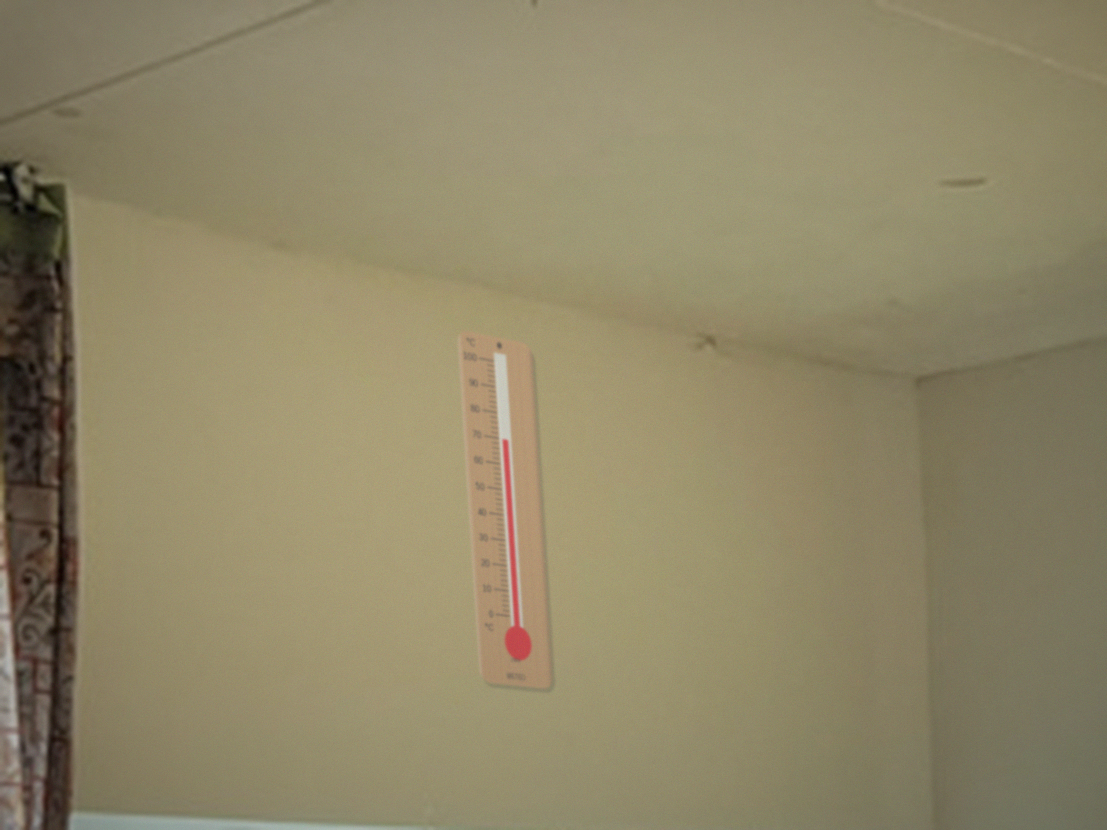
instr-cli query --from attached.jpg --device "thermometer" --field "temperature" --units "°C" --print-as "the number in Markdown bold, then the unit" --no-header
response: **70** °C
